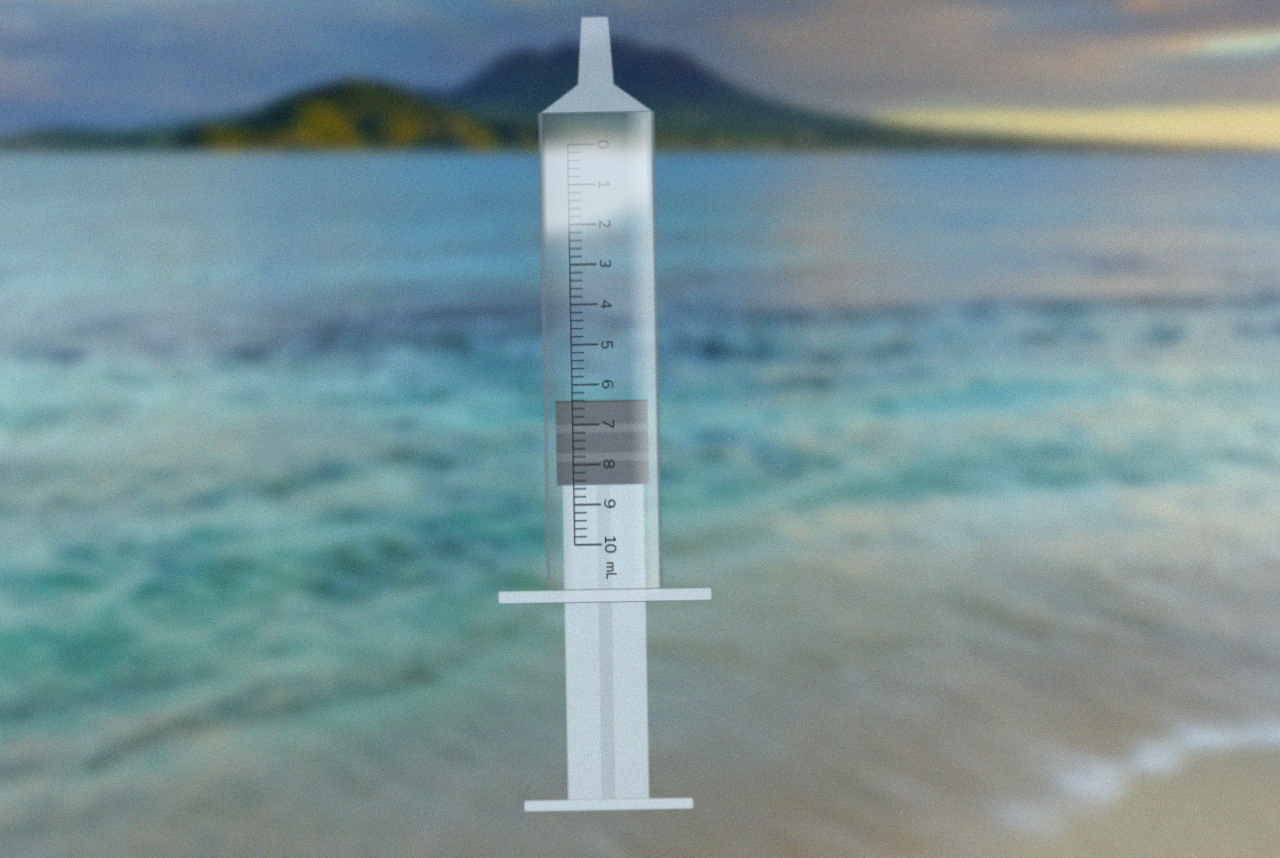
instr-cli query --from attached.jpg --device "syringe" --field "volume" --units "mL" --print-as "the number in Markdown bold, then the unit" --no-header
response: **6.4** mL
